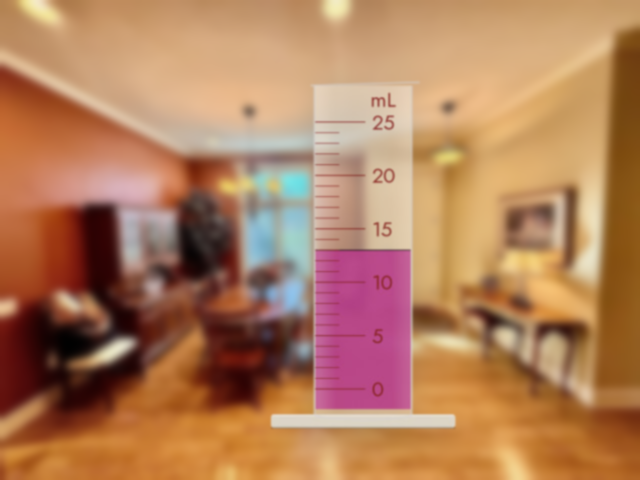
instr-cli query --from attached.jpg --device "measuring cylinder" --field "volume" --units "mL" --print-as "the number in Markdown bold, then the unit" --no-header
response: **13** mL
